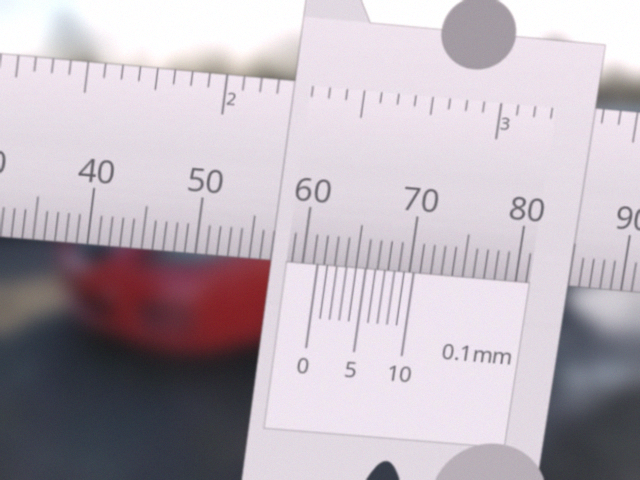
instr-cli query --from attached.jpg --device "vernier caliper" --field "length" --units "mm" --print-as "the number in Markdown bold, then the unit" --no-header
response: **61.4** mm
